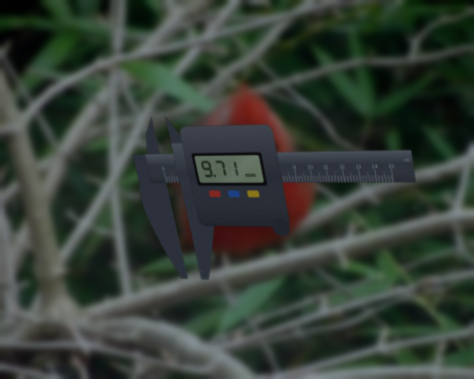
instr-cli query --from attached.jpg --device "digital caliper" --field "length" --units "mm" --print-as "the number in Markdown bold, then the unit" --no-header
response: **9.71** mm
